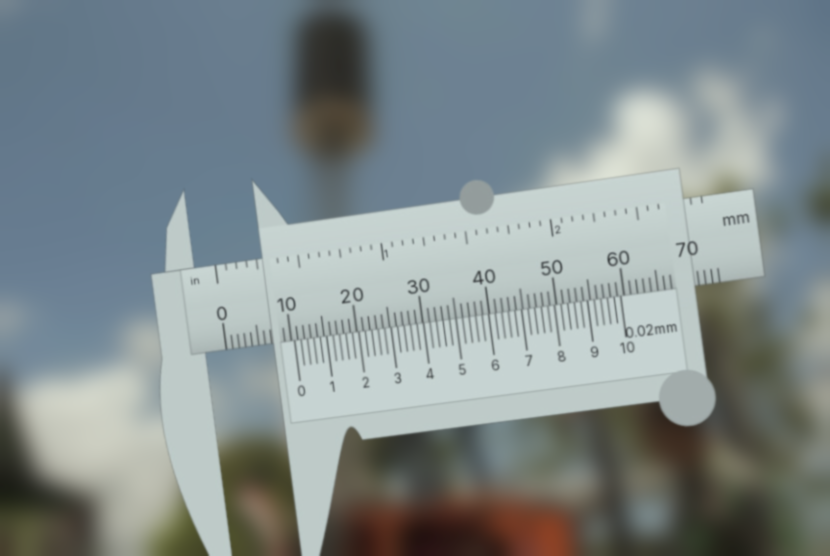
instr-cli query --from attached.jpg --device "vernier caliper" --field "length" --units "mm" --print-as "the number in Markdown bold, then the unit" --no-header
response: **10.5** mm
